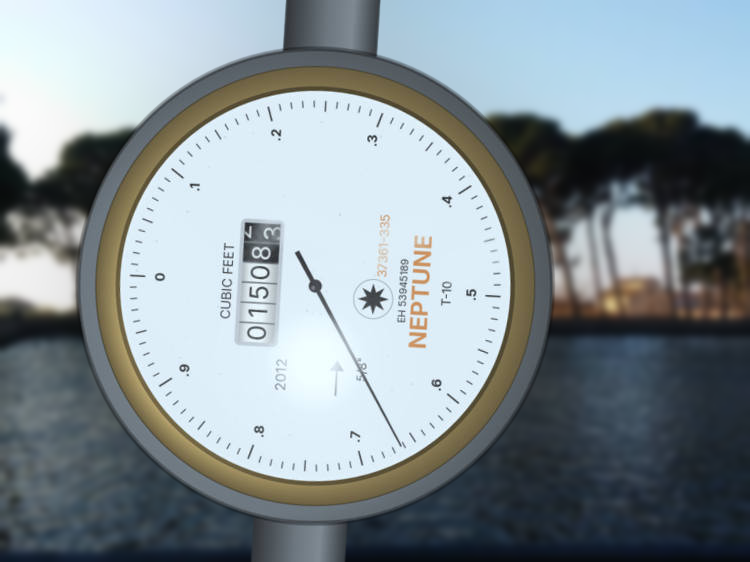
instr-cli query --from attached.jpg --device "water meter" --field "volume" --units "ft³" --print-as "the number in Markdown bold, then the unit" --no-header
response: **15082.66** ft³
